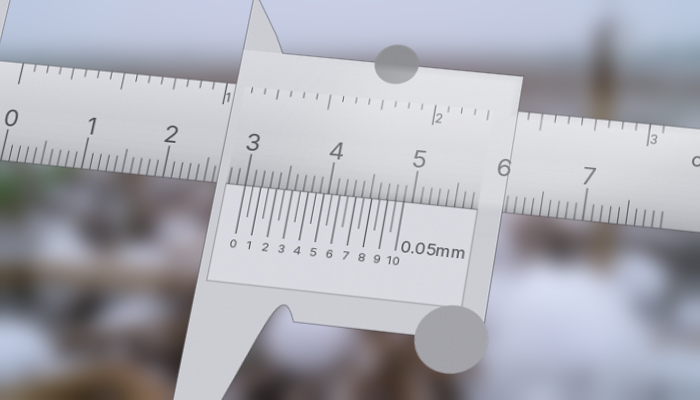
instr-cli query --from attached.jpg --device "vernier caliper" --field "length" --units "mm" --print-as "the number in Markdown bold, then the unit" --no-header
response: **30.0** mm
